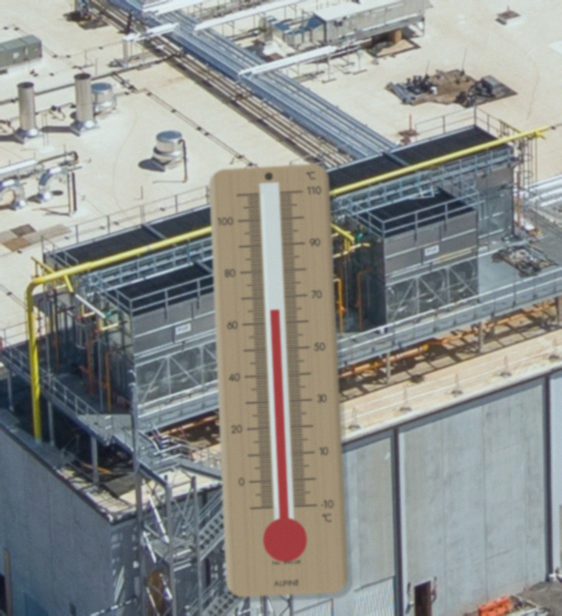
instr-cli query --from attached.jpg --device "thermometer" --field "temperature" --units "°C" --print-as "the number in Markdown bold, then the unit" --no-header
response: **65** °C
